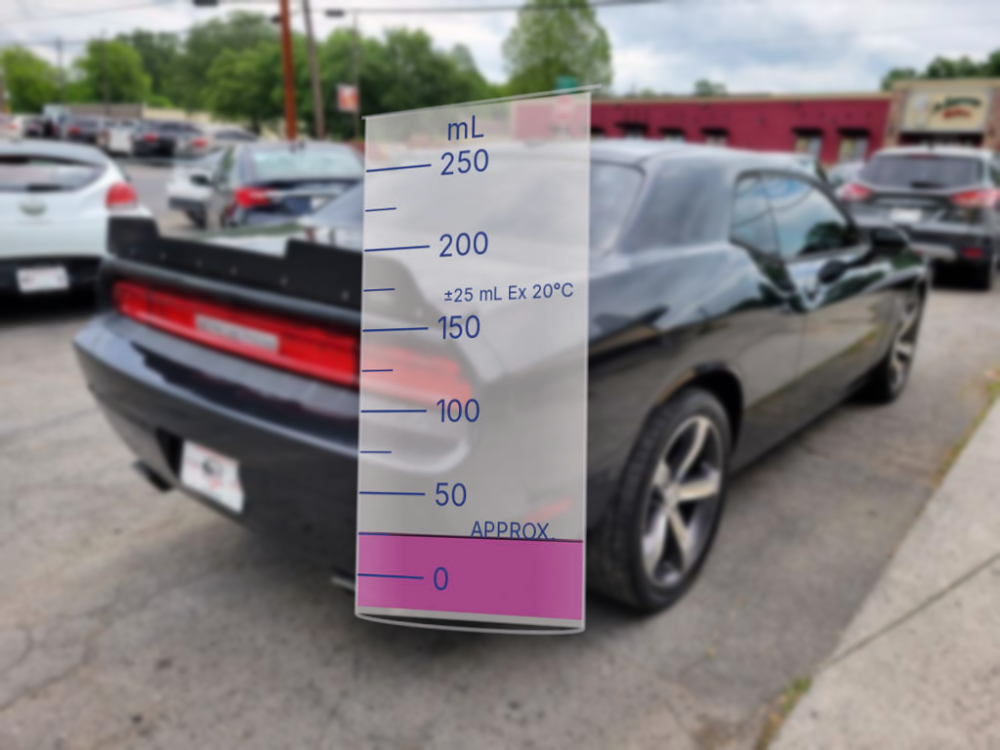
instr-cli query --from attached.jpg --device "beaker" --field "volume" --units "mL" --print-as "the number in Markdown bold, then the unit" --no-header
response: **25** mL
